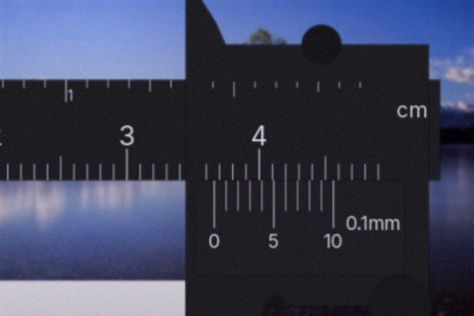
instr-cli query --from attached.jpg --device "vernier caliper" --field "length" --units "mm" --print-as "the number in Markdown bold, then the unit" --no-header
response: **36.6** mm
